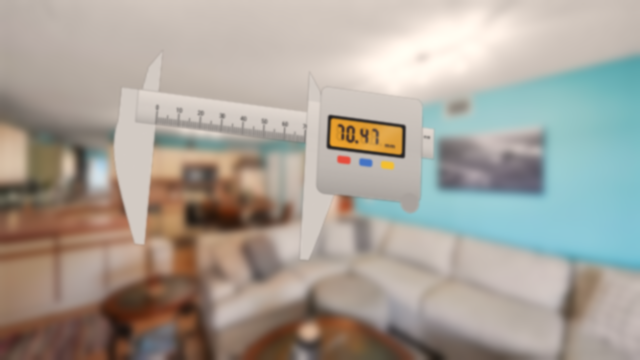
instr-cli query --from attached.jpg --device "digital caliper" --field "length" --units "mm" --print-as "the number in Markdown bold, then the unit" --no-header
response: **70.47** mm
